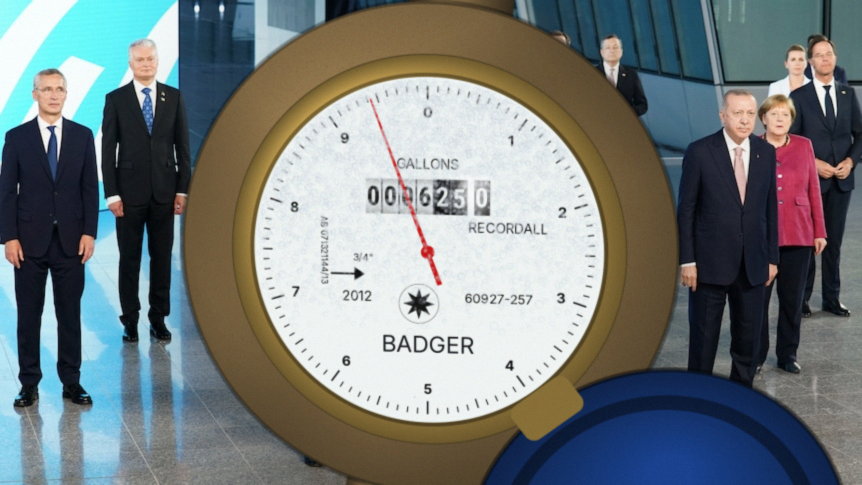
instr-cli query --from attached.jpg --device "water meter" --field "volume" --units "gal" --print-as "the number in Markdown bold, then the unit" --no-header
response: **6249.4** gal
